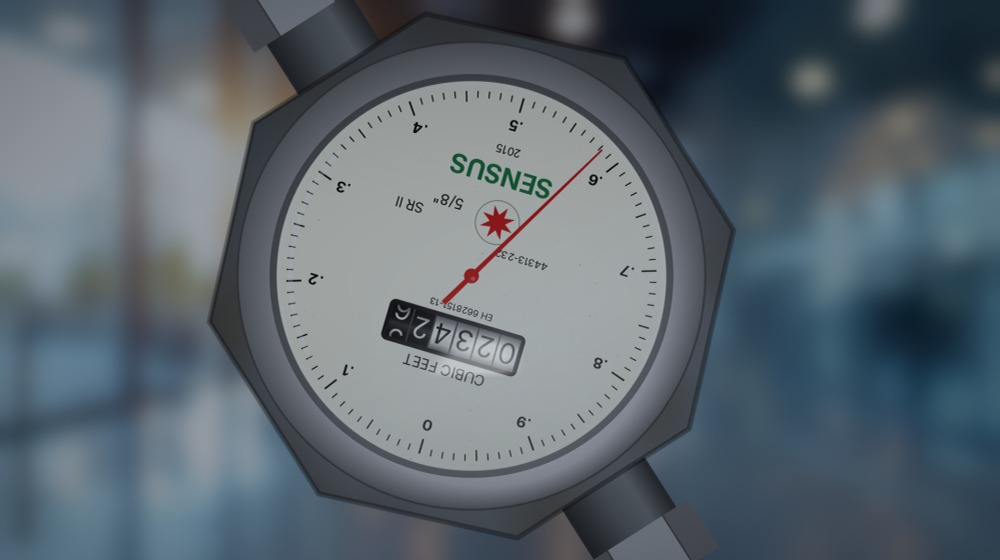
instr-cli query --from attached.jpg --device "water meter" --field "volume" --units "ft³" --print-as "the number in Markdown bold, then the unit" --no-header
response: **23425.58** ft³
